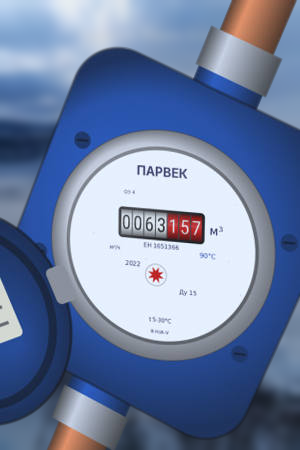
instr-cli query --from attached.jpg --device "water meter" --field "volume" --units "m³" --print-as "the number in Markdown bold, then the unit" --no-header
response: **63.157** m³
